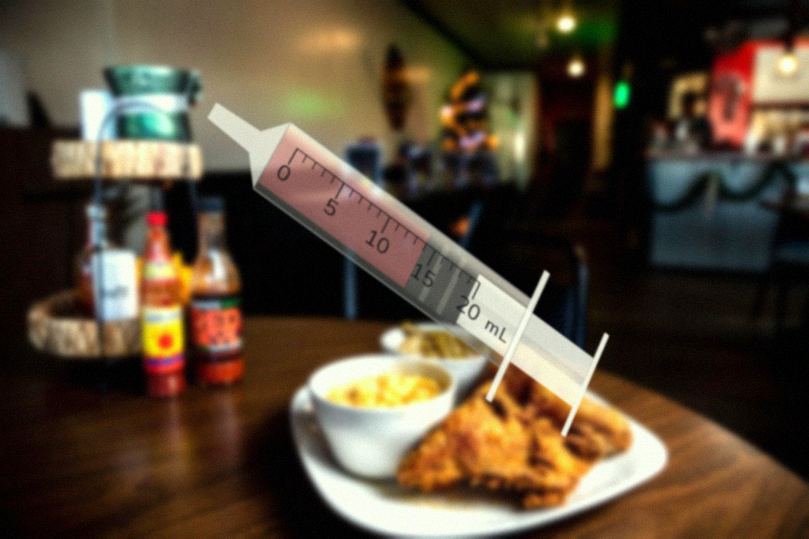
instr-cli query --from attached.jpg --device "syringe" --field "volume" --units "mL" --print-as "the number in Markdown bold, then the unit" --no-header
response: **14** mL
